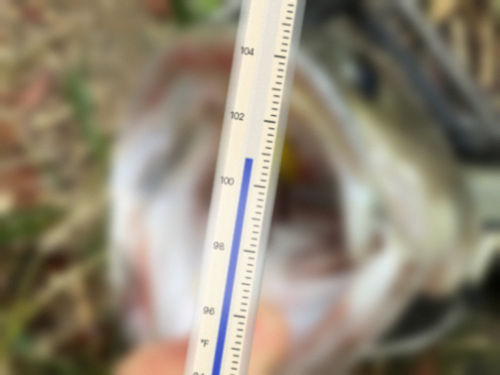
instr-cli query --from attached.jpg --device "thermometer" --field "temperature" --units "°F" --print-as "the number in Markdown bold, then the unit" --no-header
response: **100.8** °F
